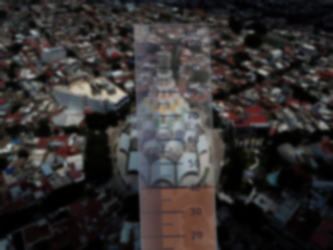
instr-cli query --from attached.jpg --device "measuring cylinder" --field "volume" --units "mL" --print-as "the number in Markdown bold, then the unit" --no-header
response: **40** mL
